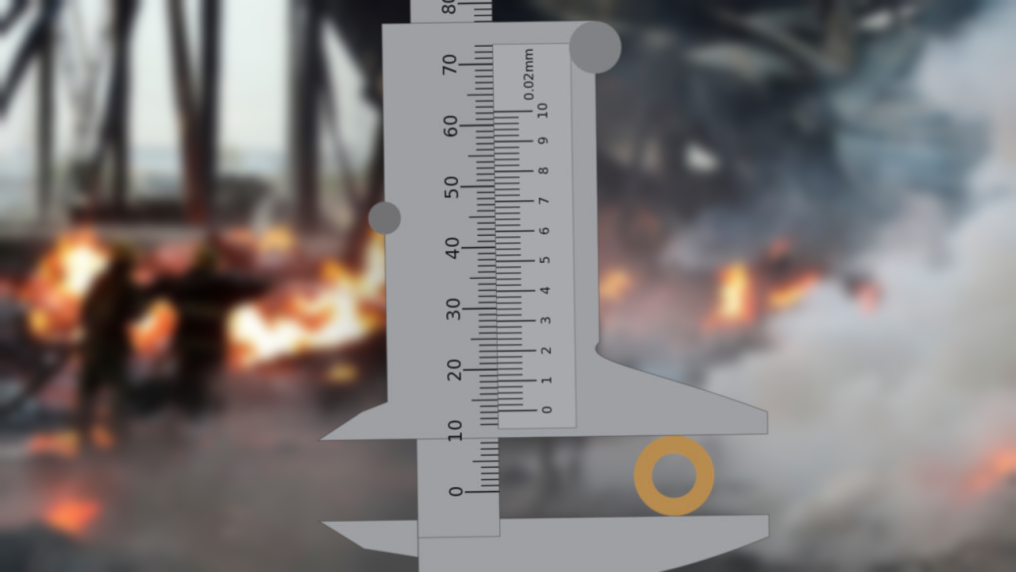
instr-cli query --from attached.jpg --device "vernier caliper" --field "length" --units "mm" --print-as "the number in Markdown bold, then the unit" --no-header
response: **13.2** mm
